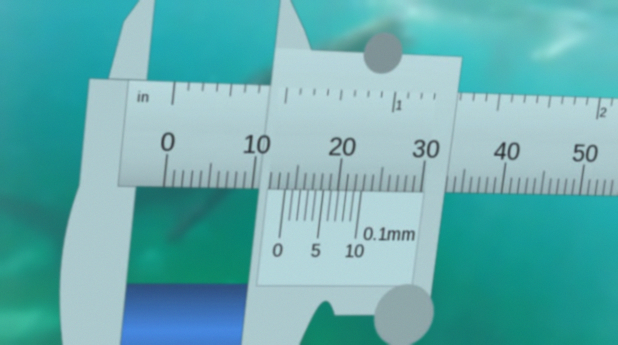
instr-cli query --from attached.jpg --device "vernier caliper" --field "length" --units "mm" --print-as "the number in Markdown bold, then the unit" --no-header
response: **13.8** mm
